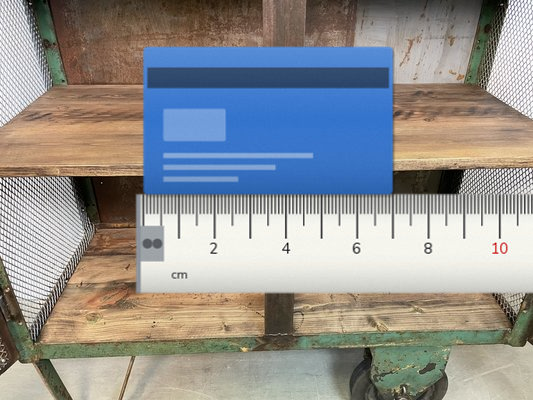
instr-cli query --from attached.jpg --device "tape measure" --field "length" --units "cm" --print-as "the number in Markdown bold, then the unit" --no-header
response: **7** cm
